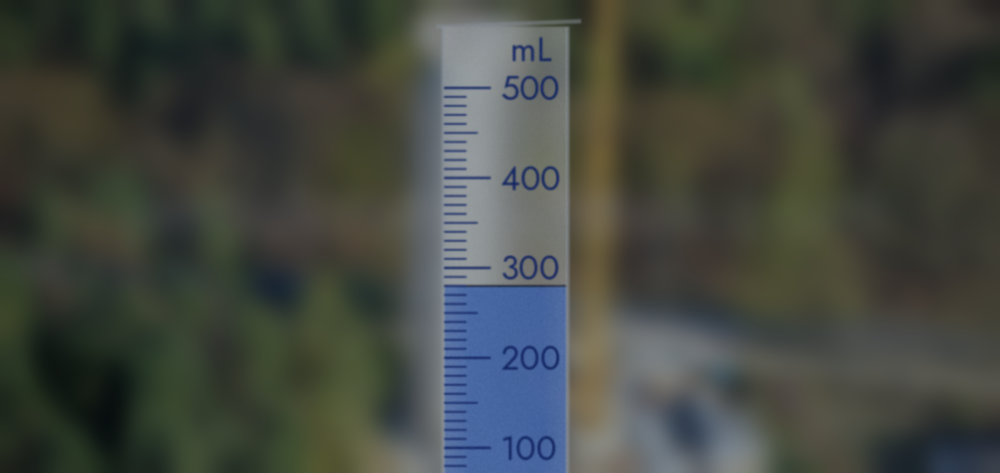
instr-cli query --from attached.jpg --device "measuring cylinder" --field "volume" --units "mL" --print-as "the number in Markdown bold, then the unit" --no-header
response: **280** mL
